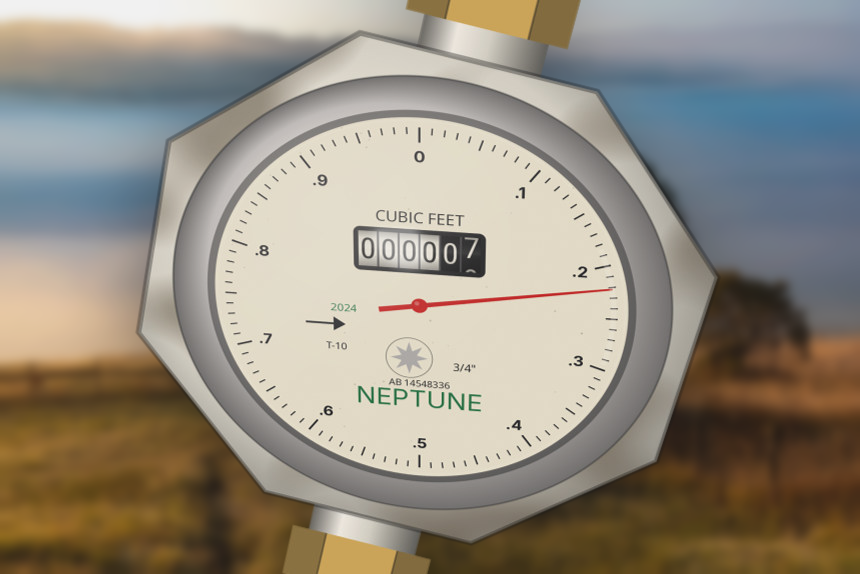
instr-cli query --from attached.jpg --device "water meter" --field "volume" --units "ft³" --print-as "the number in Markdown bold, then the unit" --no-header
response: **7.22** ft³
